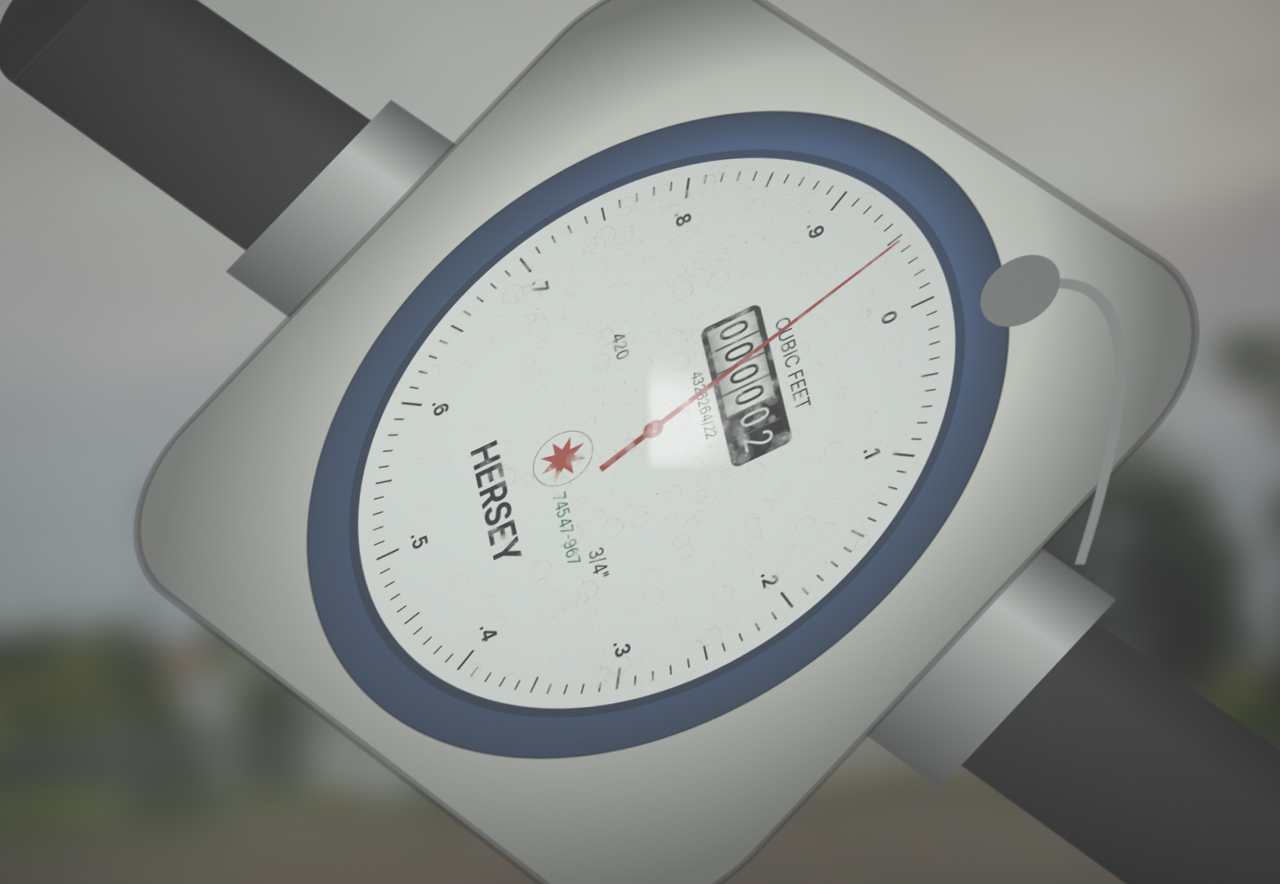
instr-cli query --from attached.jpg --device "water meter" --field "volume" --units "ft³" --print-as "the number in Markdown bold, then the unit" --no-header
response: **1.95** ft³
